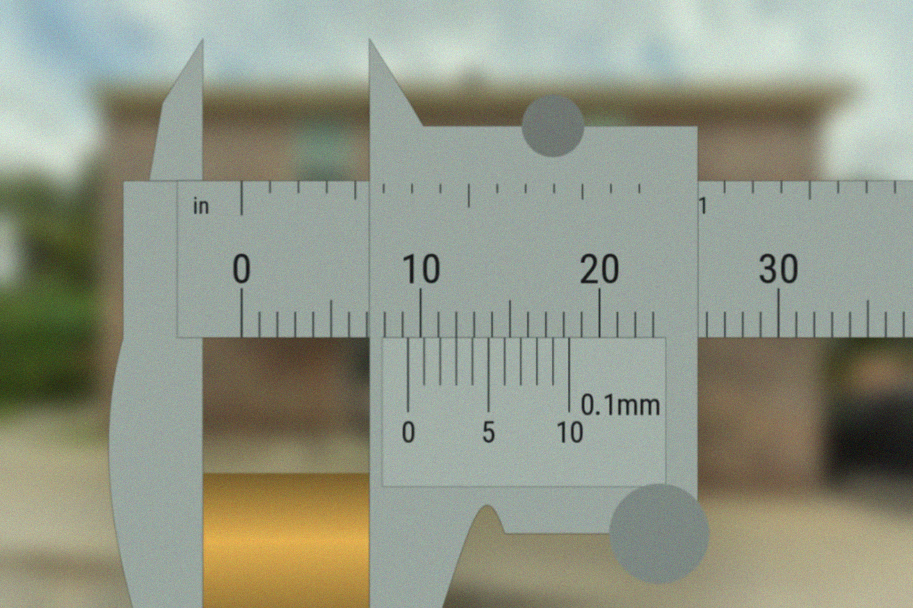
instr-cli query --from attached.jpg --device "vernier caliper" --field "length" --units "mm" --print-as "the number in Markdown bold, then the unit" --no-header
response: **9.3** mm
